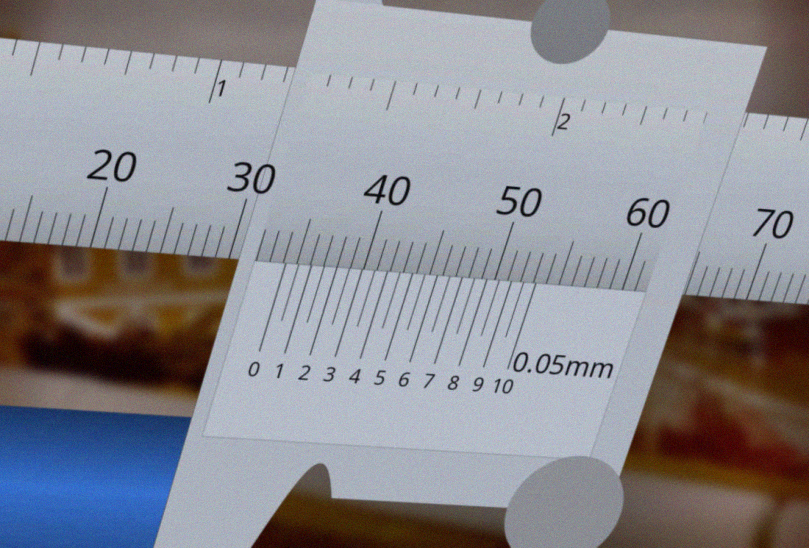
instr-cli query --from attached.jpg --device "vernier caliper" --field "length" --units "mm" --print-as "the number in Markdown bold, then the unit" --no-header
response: **34.2** mm
